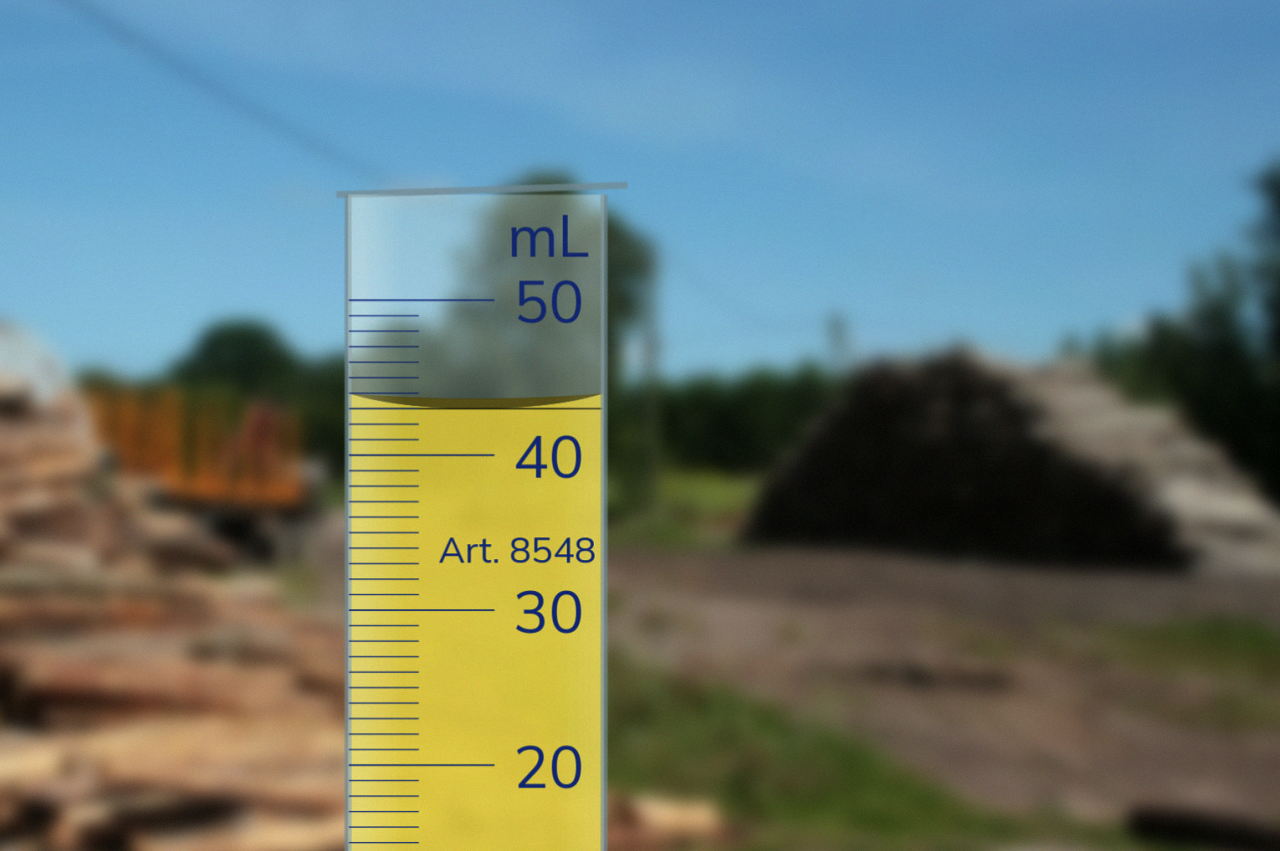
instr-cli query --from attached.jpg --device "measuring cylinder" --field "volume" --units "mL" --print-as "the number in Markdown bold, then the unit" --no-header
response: **43** mL
